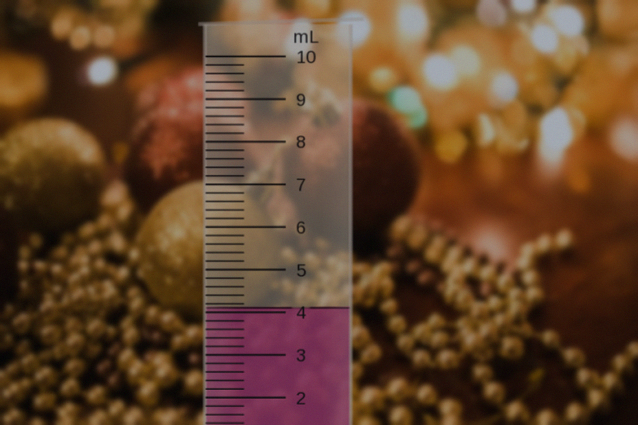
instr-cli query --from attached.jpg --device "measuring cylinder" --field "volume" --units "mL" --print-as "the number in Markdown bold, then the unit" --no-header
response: **4.1** mL
